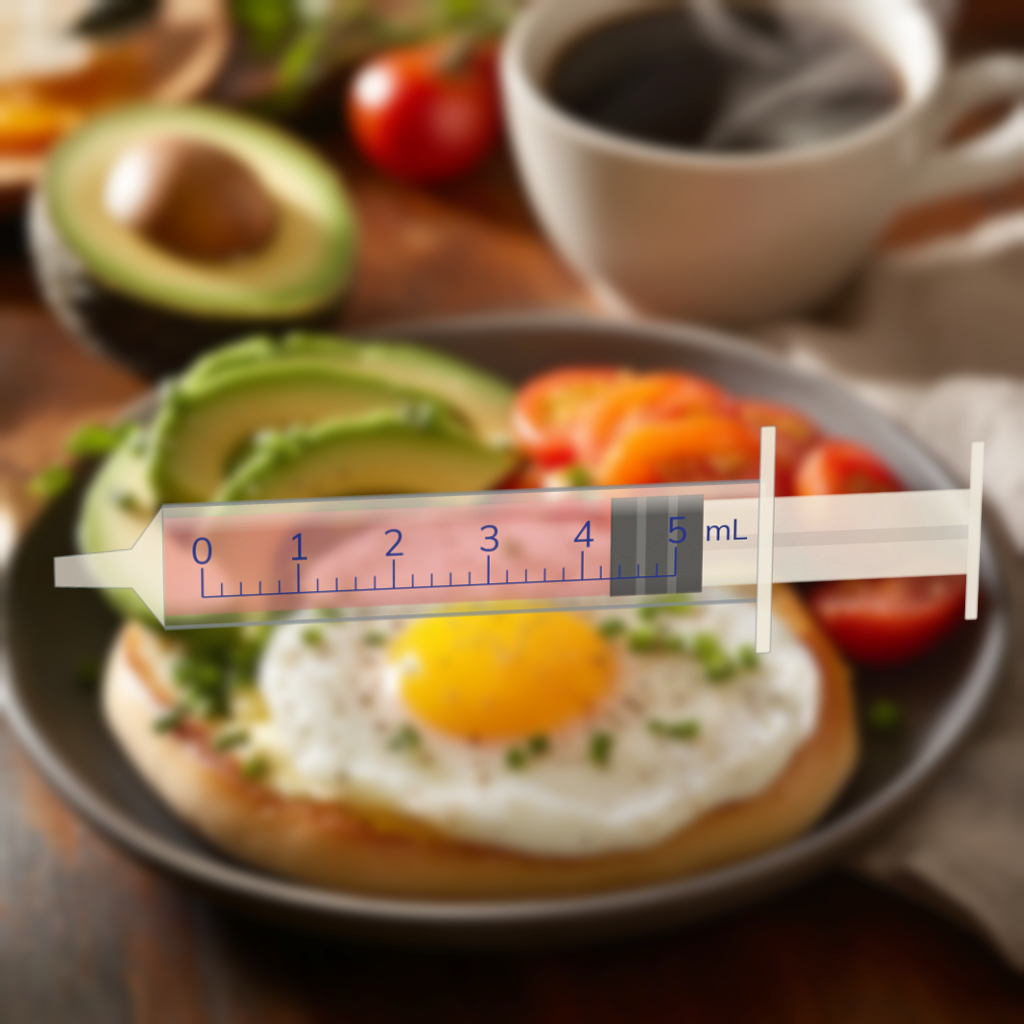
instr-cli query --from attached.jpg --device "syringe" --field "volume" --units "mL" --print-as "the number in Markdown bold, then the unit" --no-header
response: **4.3** mL
